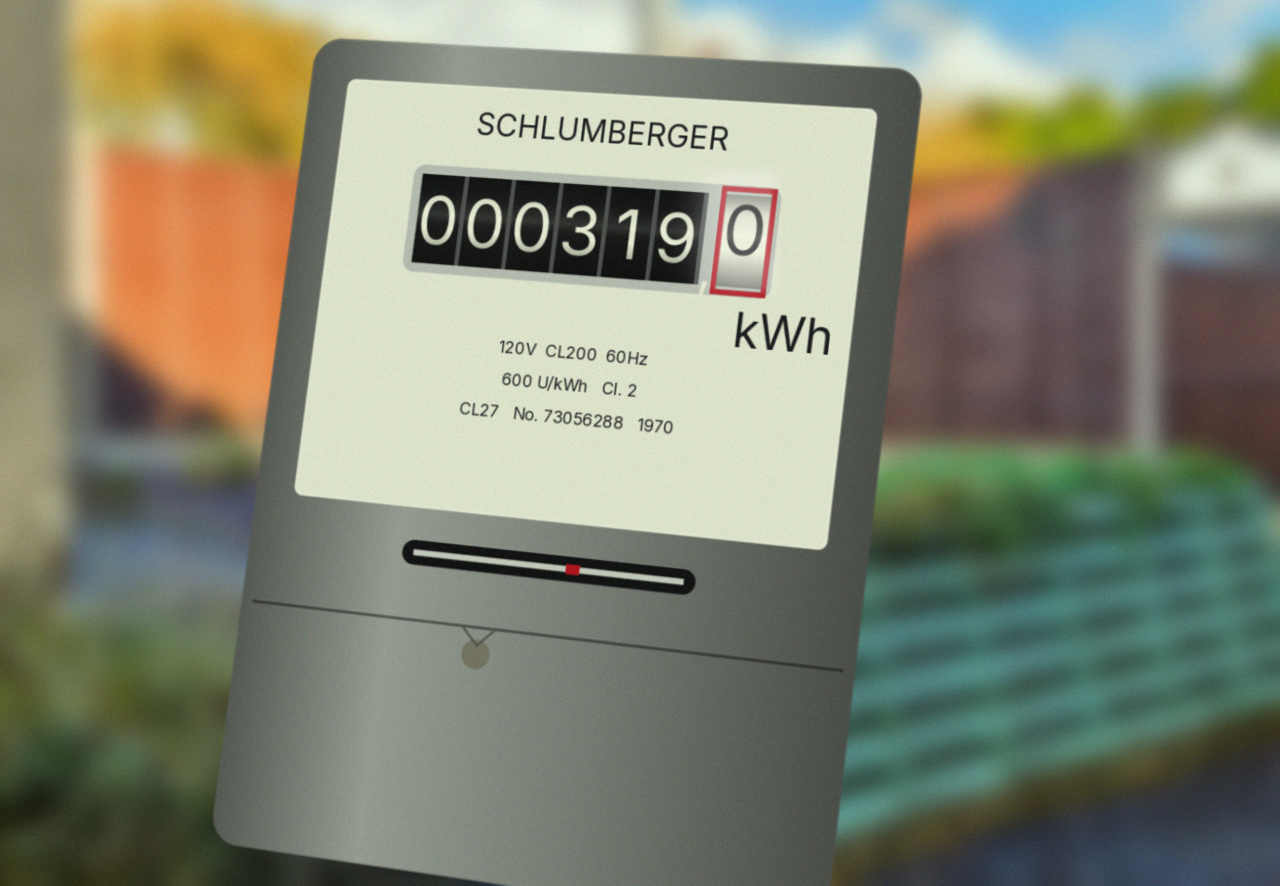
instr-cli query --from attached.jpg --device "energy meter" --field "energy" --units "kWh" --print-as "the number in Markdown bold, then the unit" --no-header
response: **319.0** kWh
